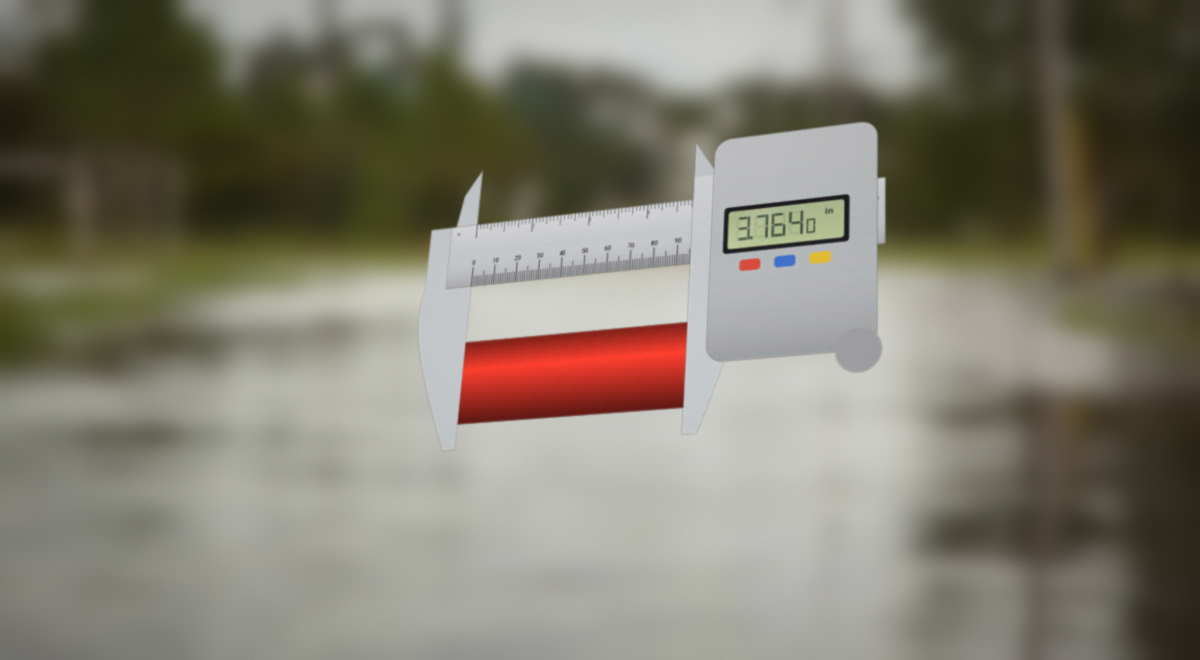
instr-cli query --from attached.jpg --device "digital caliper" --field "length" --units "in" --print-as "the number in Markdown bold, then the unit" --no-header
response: **3.7640** in
